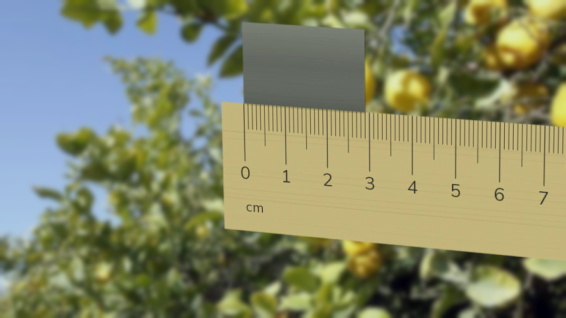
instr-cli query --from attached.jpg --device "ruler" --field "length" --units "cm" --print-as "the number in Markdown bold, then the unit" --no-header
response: **2.9** cm
